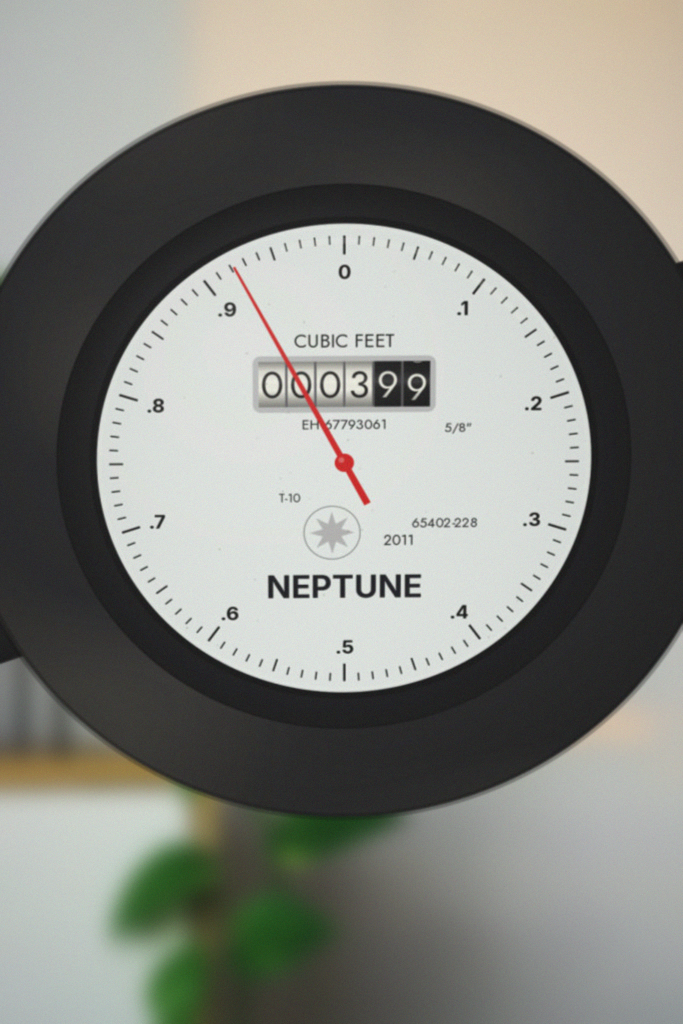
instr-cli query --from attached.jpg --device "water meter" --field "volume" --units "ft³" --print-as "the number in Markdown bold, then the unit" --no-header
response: **398.92** ft³
